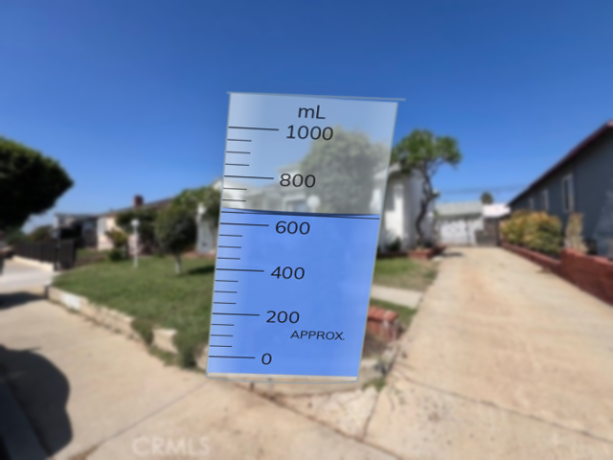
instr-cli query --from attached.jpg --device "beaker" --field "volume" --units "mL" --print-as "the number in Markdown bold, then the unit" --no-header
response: **650** mL
